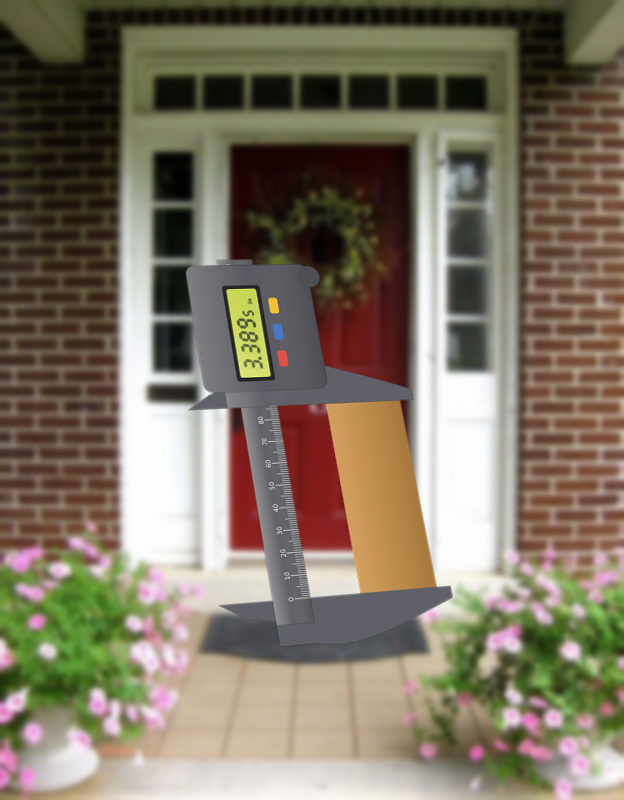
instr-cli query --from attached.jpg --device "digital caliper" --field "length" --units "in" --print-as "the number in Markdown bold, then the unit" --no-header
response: **3.3895** in
